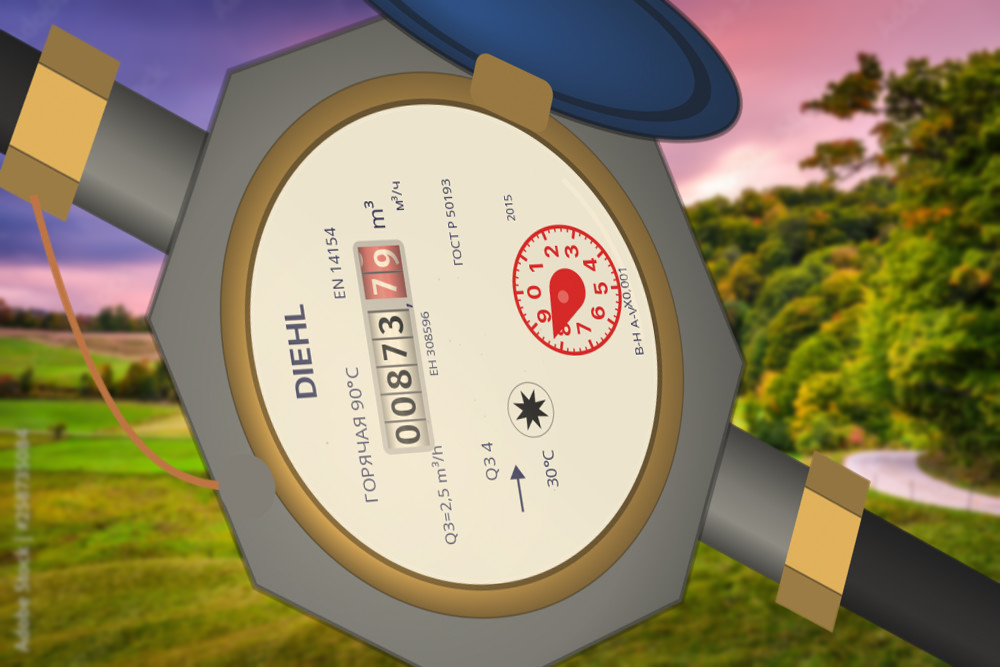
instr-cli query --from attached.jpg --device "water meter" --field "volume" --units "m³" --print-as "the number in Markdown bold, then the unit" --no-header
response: **873.788** m³
